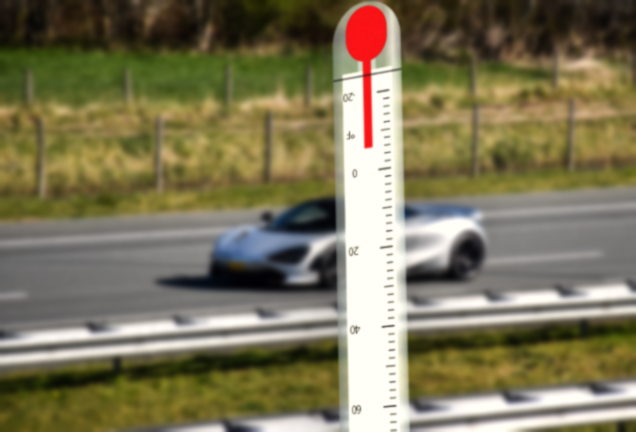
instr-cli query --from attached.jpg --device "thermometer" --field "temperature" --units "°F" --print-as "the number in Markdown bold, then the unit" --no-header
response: **-6** °F
